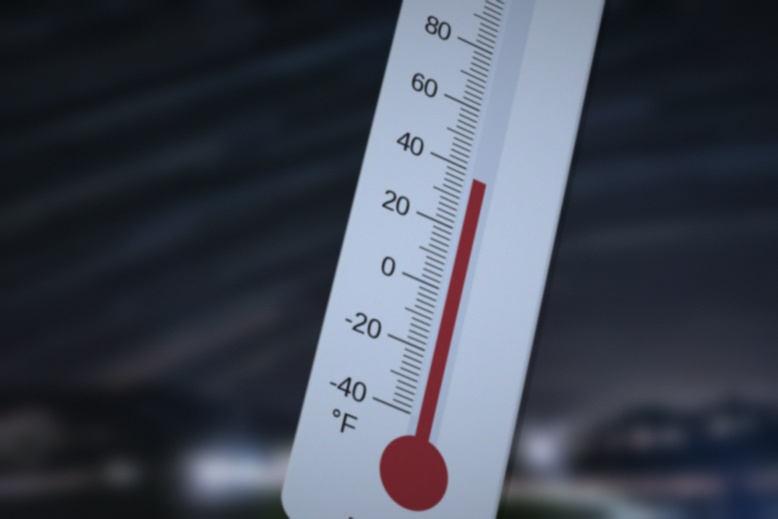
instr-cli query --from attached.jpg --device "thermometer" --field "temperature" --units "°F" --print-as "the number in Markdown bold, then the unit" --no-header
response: **38** °F
